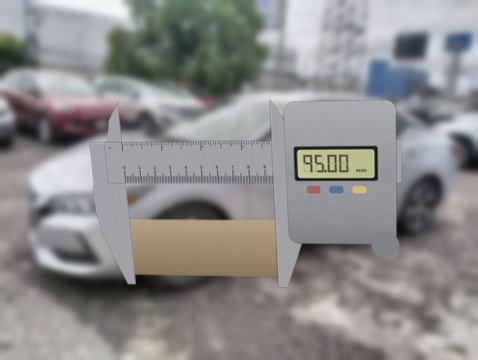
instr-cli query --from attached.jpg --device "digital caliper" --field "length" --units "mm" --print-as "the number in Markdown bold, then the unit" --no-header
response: **95.00** mm
